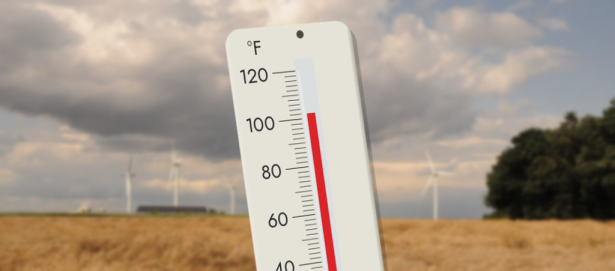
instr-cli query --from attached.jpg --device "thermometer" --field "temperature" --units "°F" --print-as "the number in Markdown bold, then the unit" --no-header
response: **102** °F
